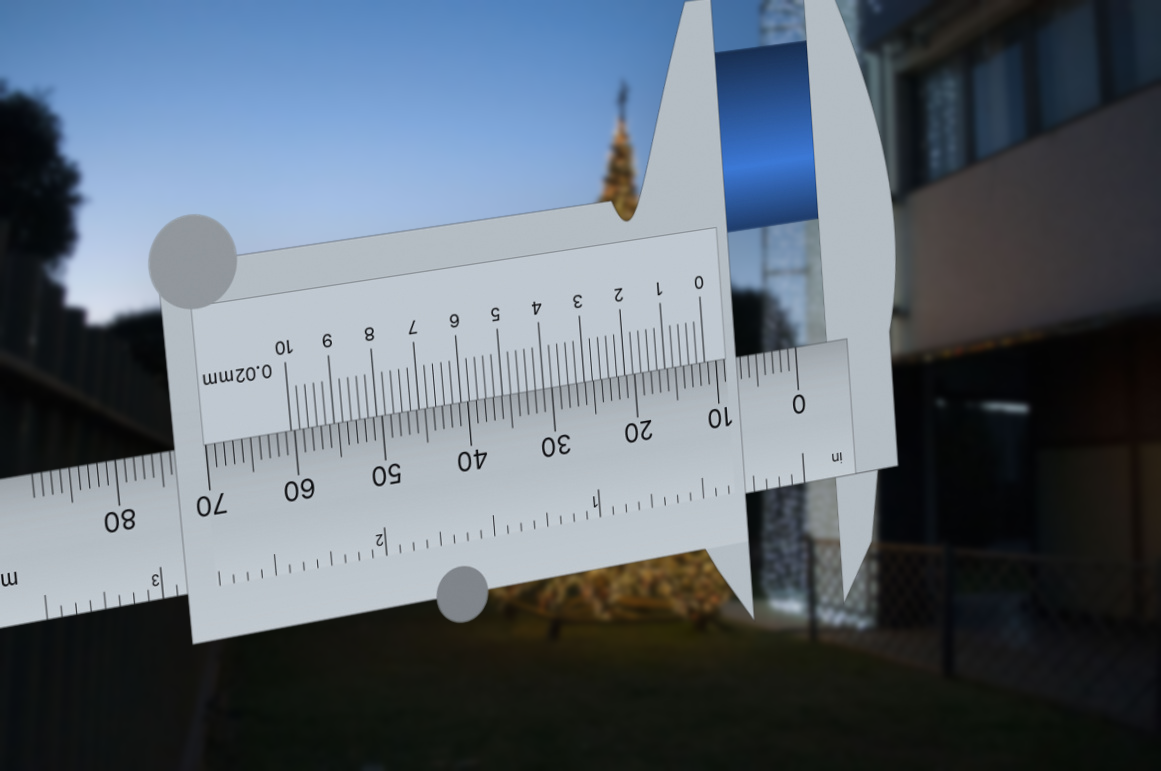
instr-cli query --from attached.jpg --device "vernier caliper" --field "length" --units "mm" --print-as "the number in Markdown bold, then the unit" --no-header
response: **11.4** mm
